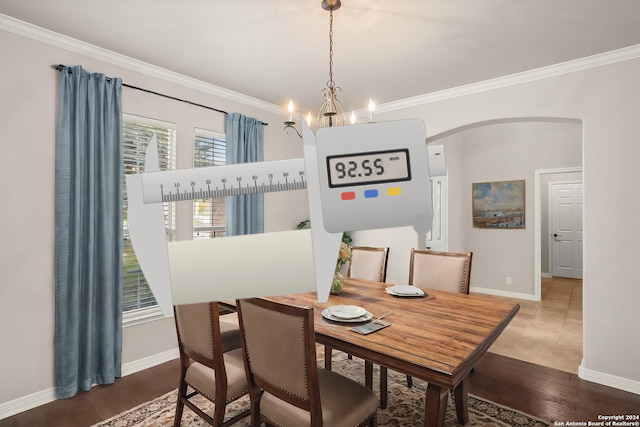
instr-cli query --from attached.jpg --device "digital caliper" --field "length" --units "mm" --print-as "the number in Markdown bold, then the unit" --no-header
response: **92.55** mm
